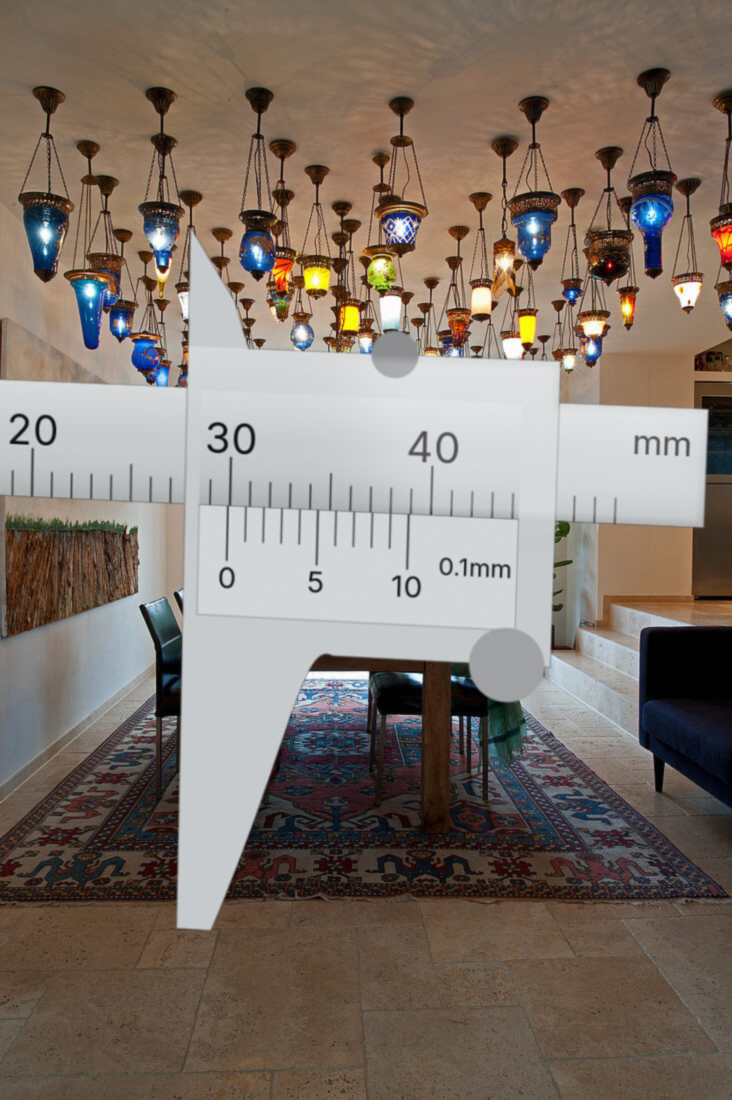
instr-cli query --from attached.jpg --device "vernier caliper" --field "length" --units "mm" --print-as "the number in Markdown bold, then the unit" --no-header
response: **29.9** mm
